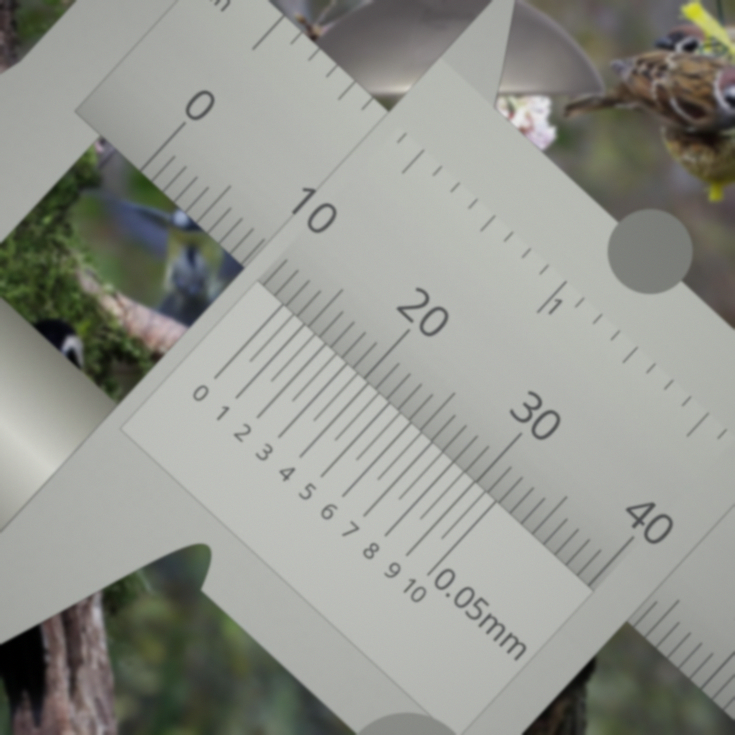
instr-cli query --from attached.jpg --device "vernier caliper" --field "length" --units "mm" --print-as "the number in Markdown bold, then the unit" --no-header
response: **12.8** mm
